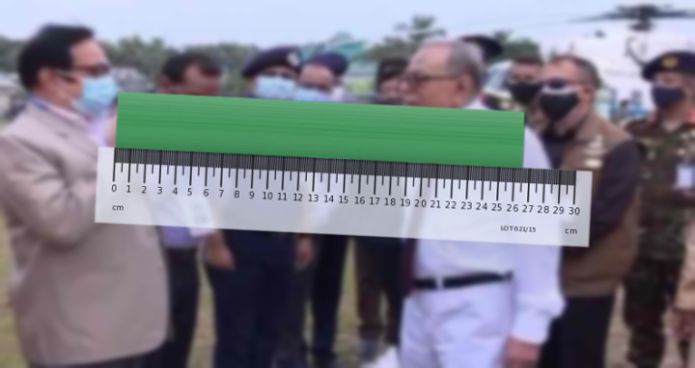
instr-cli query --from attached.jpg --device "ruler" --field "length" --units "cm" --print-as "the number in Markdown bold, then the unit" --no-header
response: **26.5** cm
